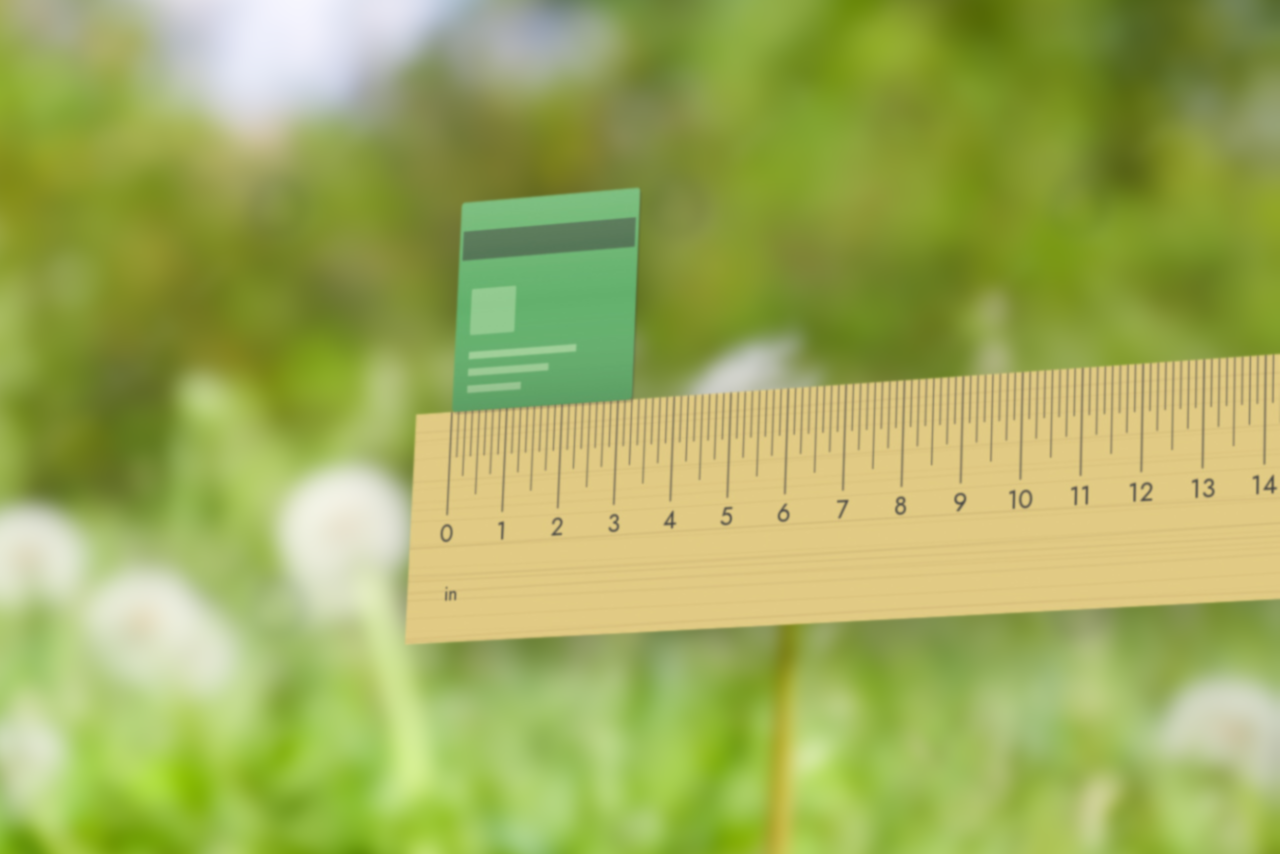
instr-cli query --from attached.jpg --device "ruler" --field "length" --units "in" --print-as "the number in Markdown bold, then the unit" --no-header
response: **3.25** in
